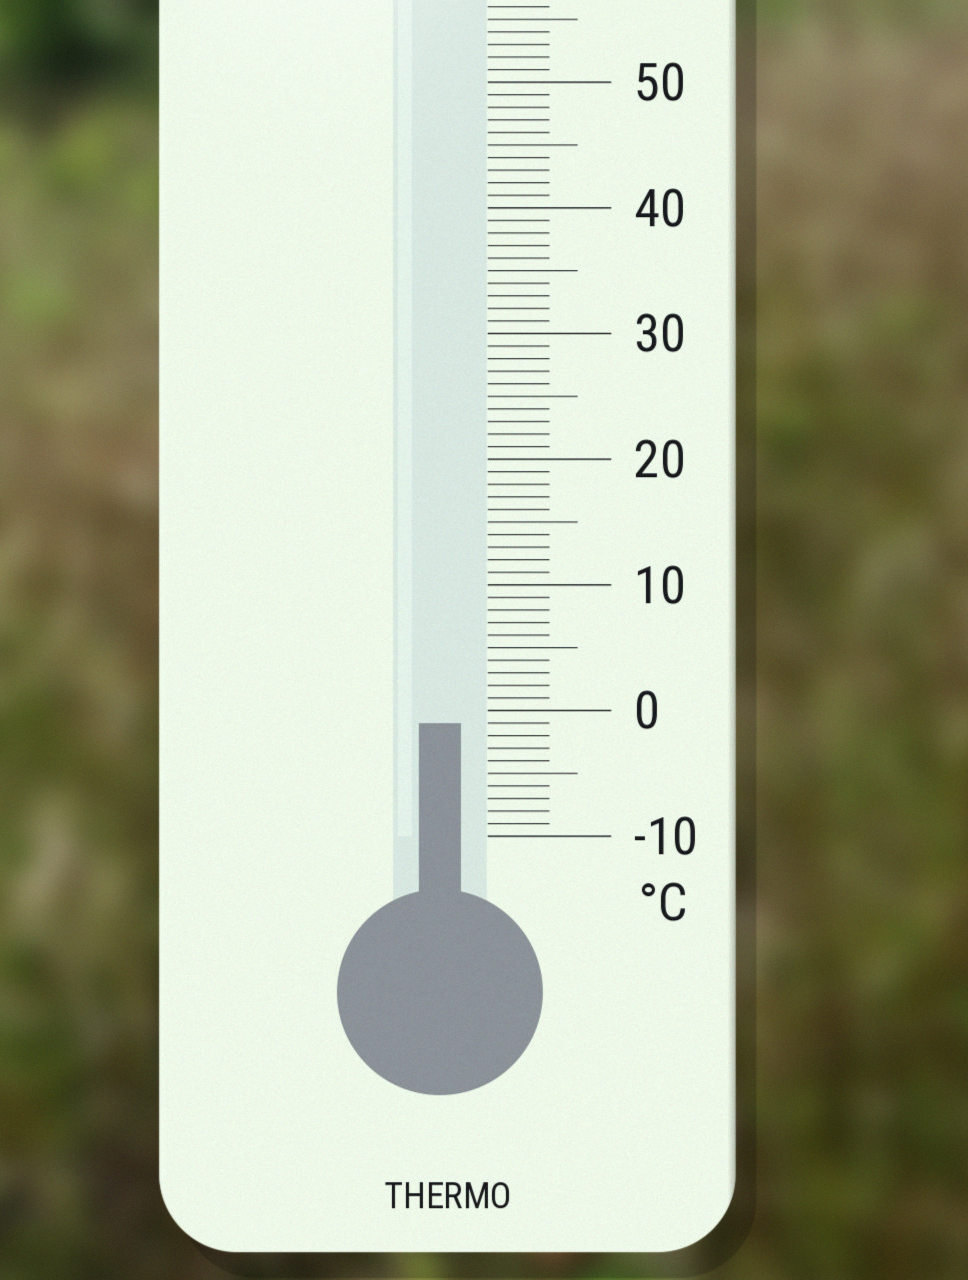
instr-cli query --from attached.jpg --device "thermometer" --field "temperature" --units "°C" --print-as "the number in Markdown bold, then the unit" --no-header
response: **-1** °C
